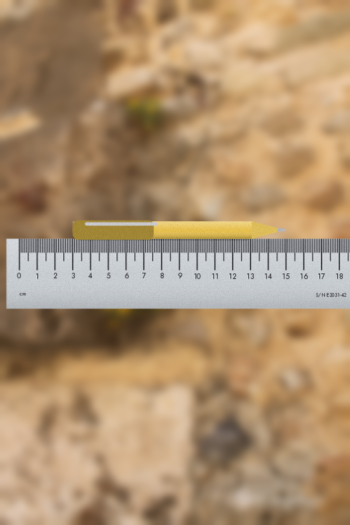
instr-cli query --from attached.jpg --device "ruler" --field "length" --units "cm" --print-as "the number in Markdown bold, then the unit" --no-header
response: **12** cm
